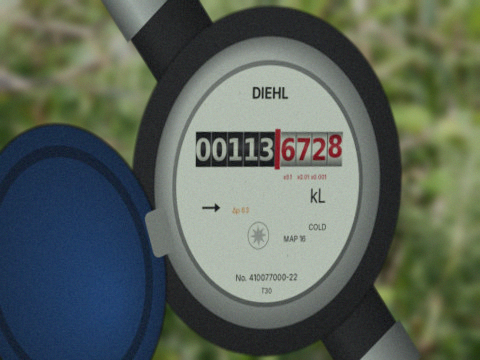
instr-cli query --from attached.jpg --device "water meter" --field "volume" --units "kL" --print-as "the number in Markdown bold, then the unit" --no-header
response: **113.6728** kL
